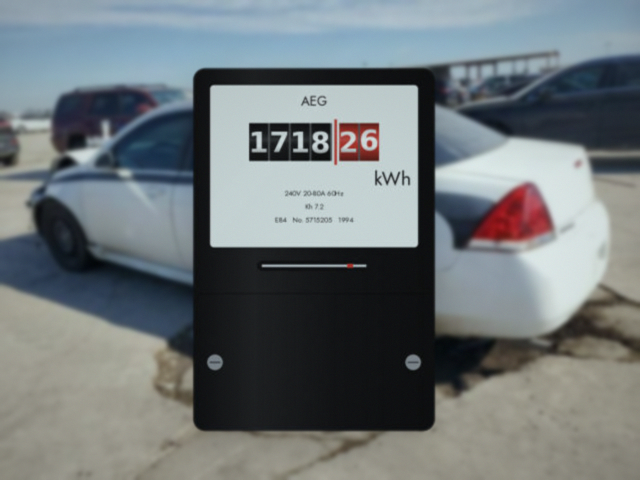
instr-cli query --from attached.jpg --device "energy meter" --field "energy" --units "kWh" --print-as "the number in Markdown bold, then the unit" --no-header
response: **1718.26** kWh
